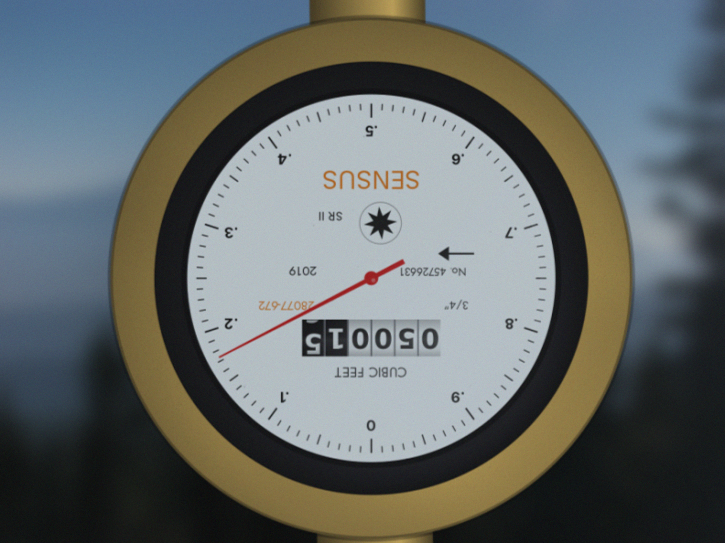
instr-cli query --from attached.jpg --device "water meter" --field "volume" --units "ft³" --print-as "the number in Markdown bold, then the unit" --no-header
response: **50015.17** ft³
